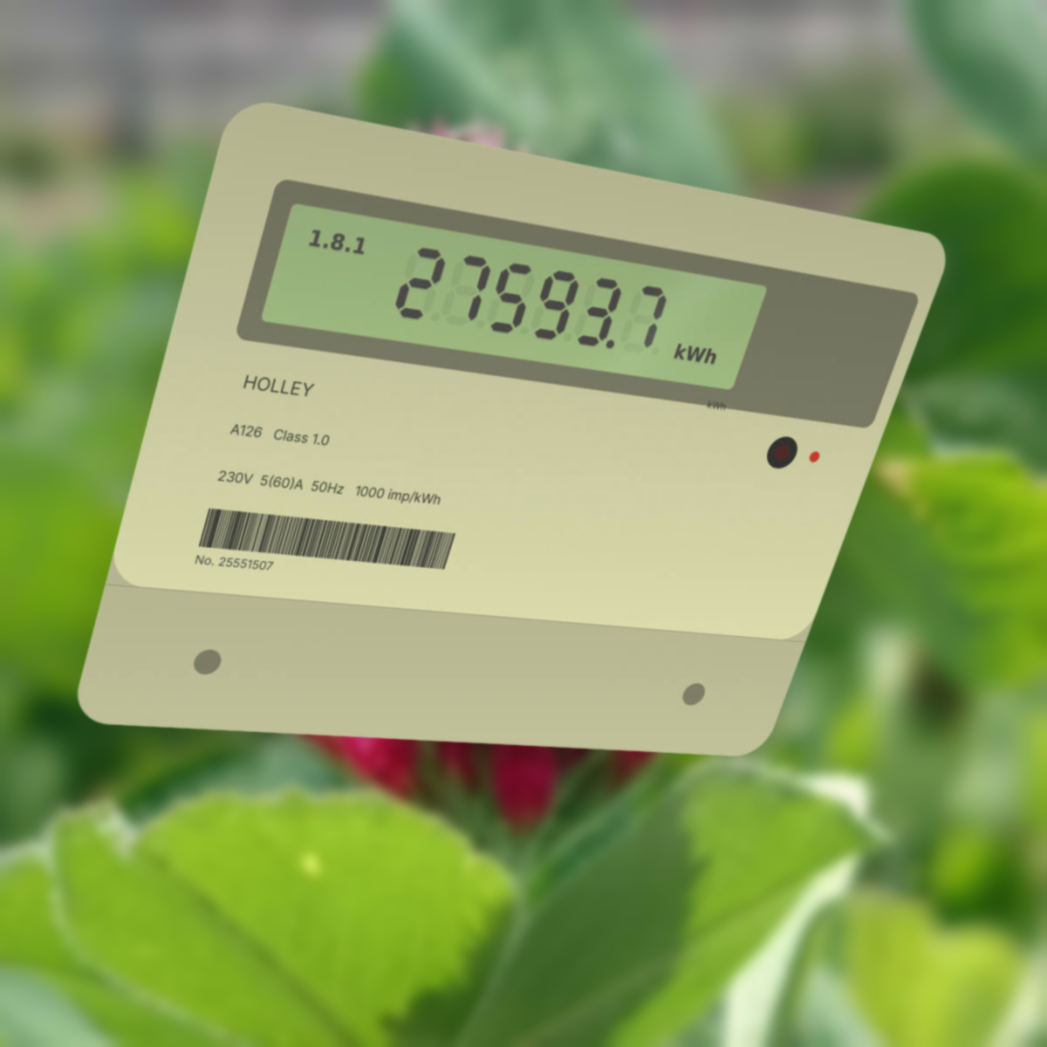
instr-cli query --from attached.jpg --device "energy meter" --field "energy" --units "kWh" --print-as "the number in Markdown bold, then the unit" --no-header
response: **27593.7** kWh
